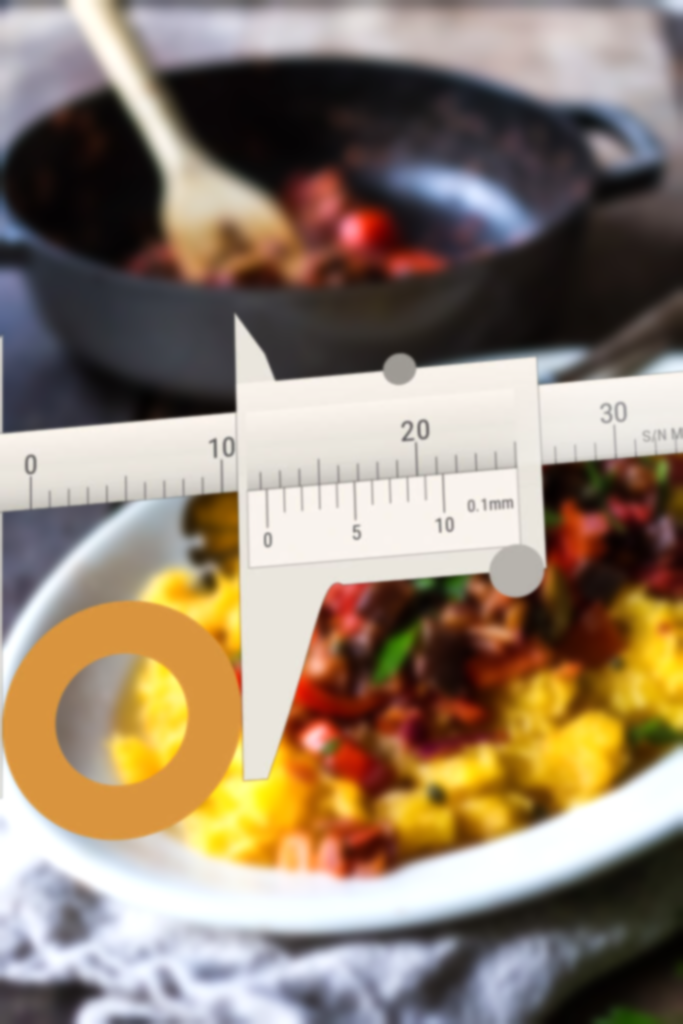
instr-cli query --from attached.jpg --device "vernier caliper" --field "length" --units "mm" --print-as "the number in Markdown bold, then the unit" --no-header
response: **12.3** mm
